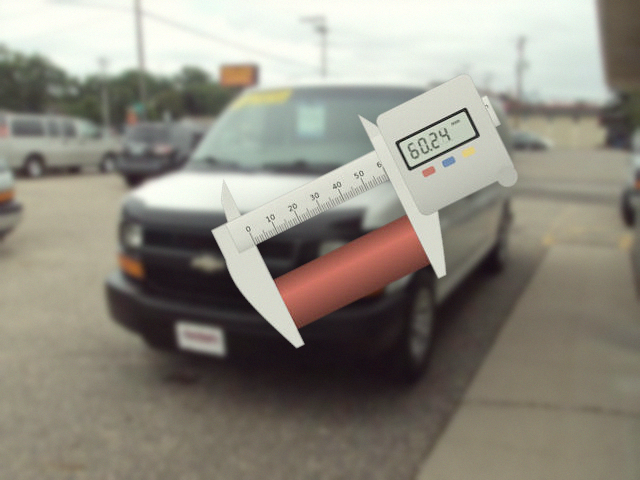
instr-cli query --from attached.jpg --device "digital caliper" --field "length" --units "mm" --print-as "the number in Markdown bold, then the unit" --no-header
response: **60.24** mm
